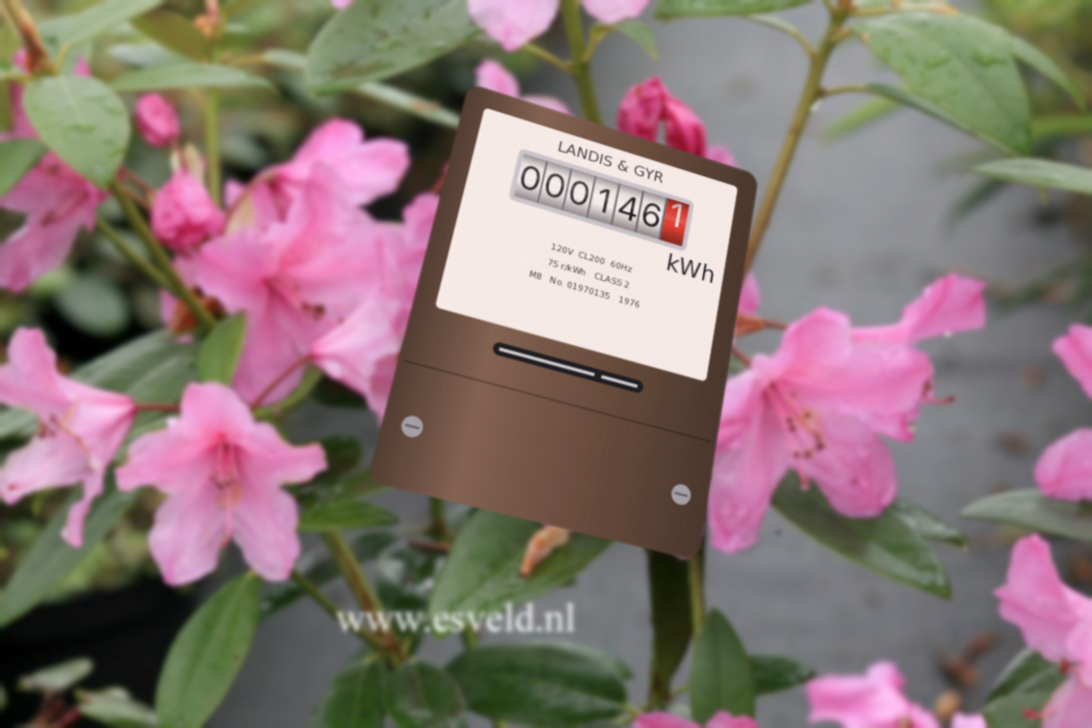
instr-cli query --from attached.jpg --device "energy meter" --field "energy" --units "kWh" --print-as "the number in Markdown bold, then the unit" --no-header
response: **146.1** kWh
